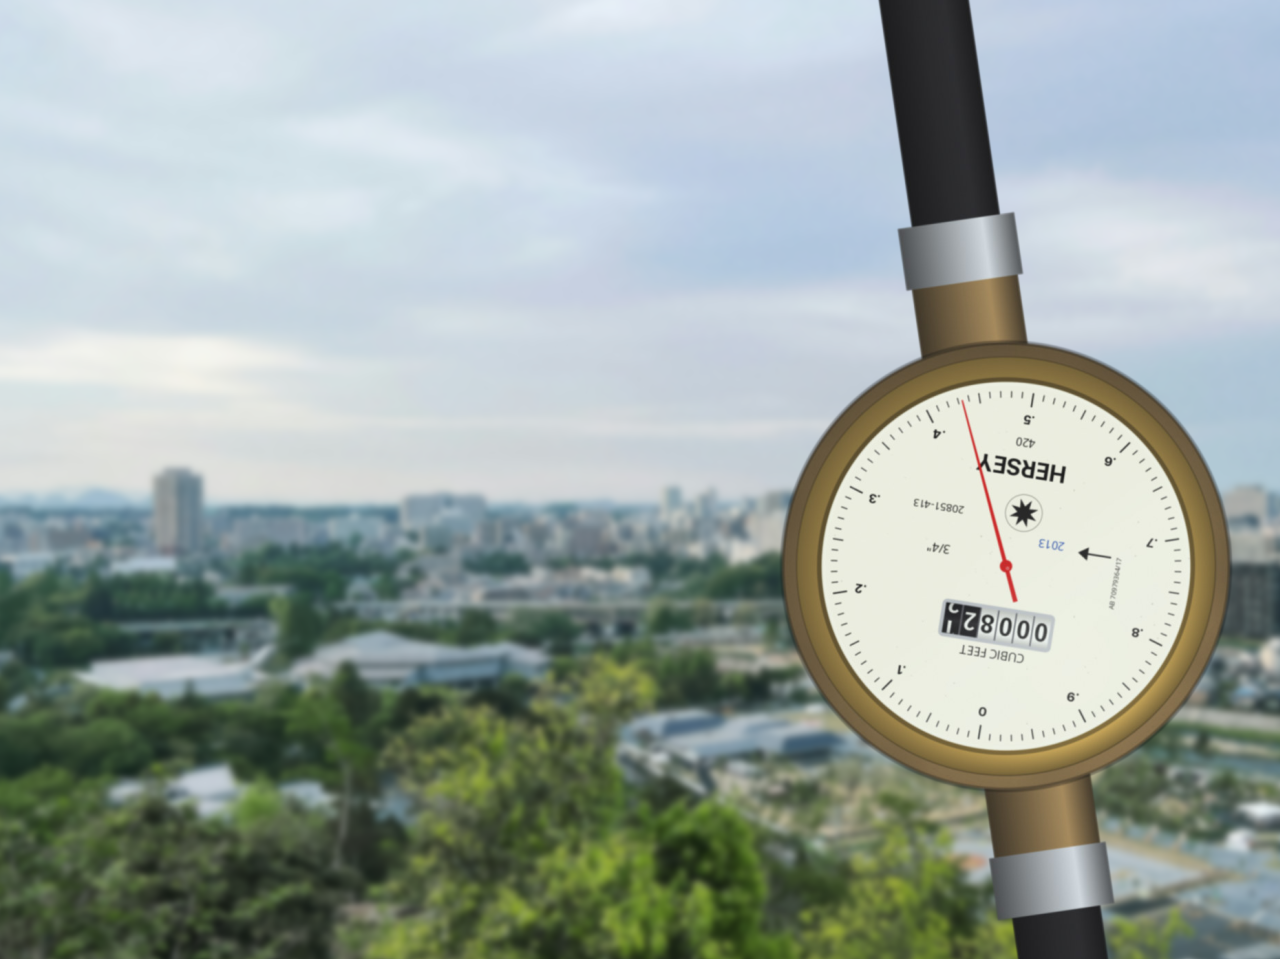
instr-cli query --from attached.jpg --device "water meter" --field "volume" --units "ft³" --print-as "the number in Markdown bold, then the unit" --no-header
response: **821.43** ft³
